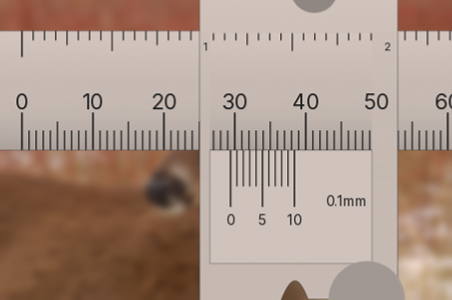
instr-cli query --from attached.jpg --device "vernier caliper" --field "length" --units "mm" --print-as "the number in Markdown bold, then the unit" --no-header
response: **29.4** mm
